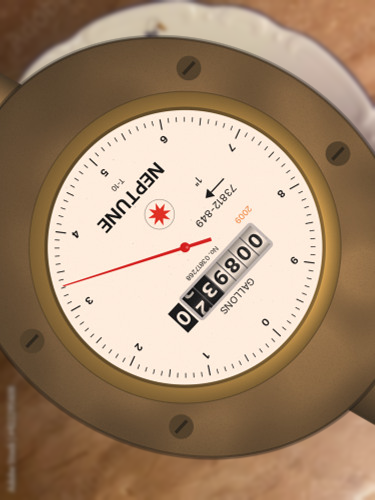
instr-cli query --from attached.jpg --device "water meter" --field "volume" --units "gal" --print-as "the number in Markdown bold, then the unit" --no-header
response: **89323.3** gal
